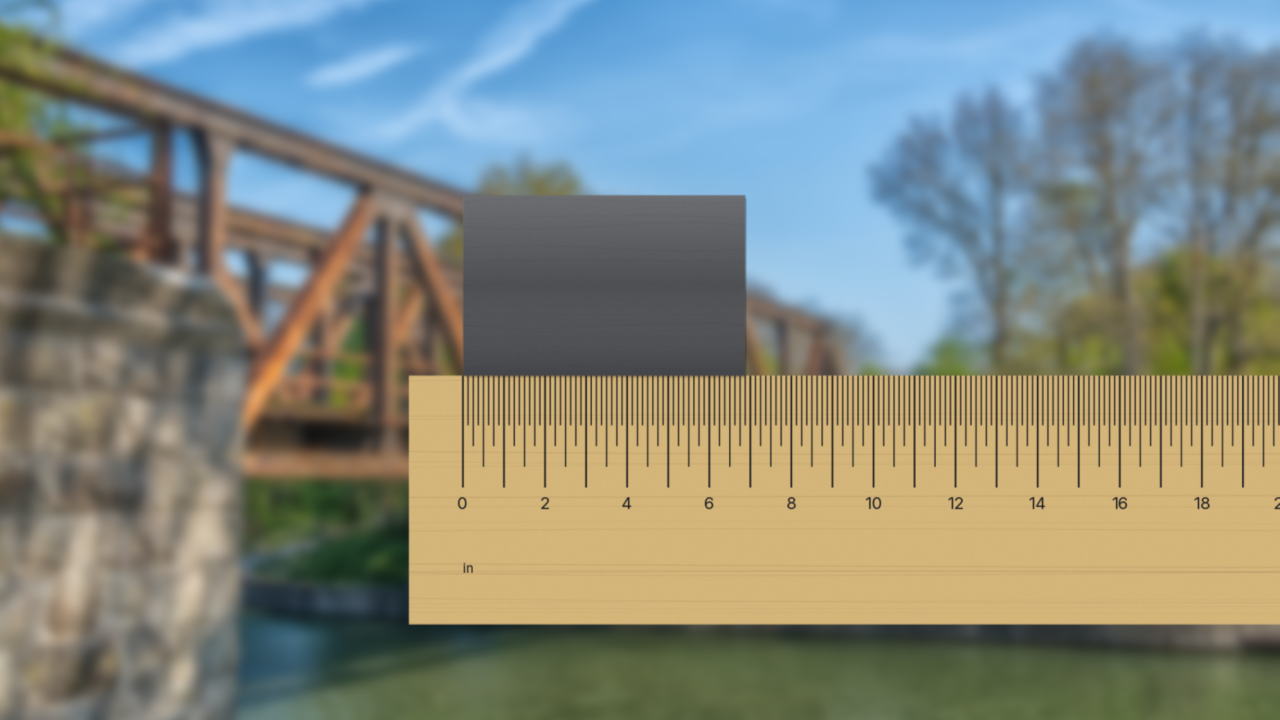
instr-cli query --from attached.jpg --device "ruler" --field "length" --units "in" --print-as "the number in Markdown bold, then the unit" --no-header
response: **6.875** in
